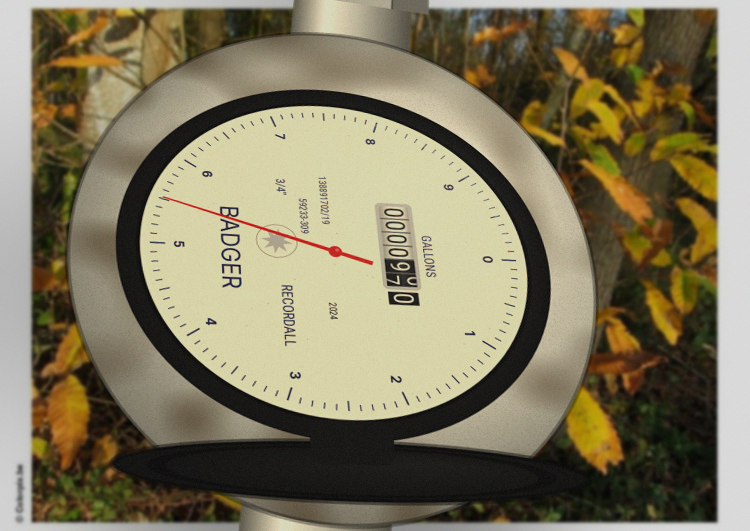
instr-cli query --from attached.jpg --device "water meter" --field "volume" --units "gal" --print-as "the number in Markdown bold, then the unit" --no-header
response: **965.5** gal
